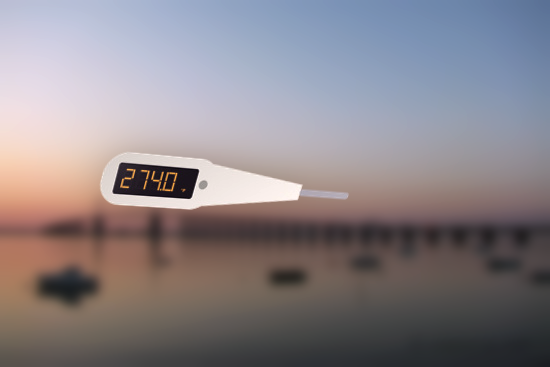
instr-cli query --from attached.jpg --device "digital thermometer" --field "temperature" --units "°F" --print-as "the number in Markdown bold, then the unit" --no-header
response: **274.0** °F
